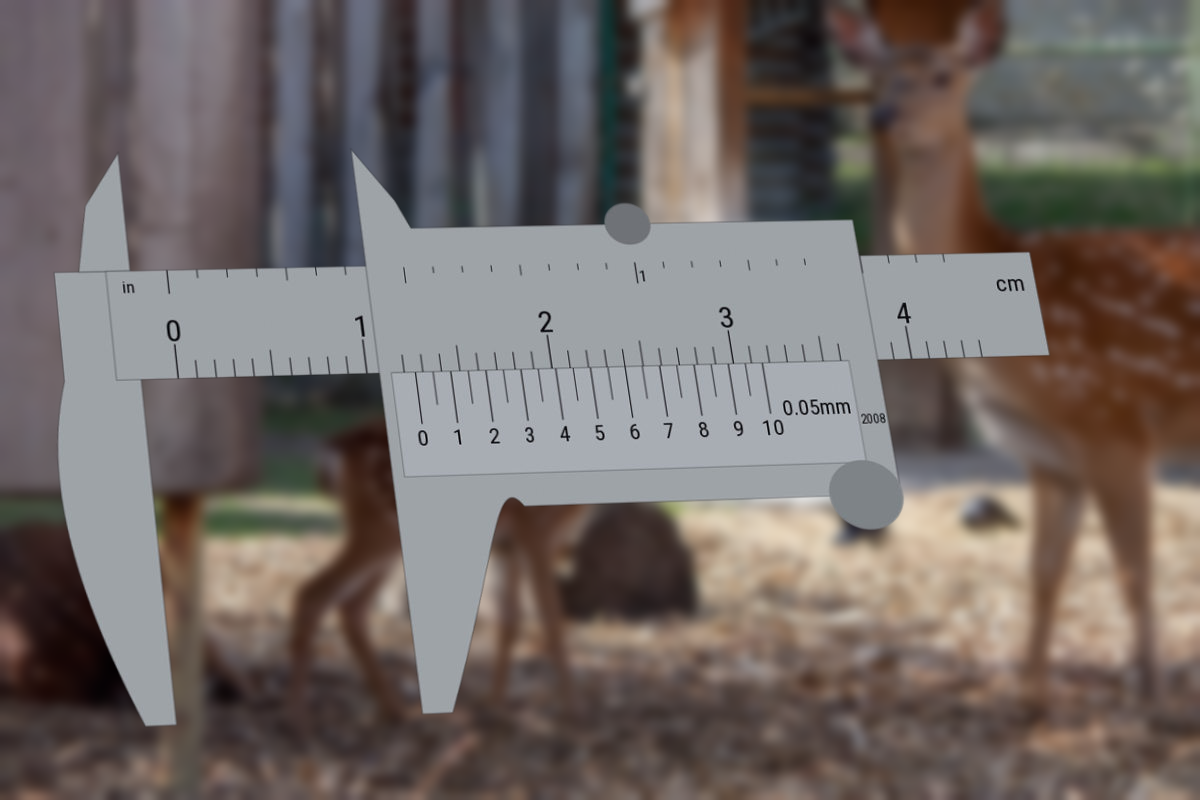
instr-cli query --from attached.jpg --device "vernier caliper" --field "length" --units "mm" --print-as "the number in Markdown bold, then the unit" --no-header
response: **12.6** mm
